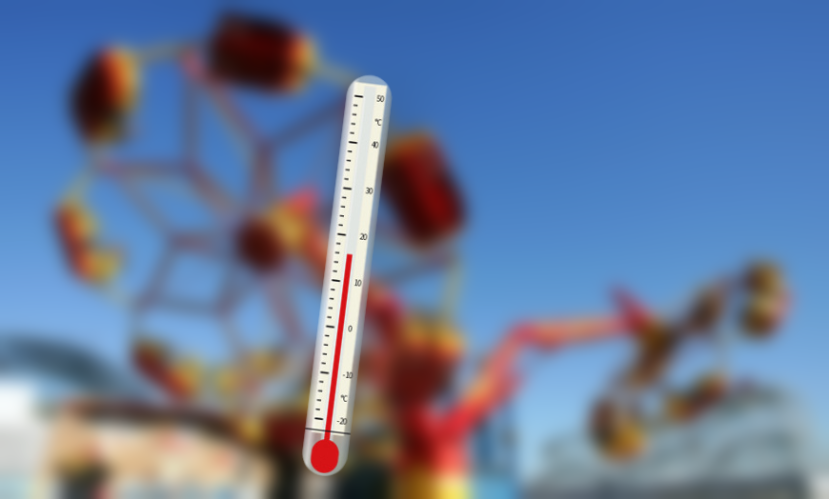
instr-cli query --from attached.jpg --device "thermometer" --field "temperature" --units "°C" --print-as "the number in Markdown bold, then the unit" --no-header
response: **16** °C
